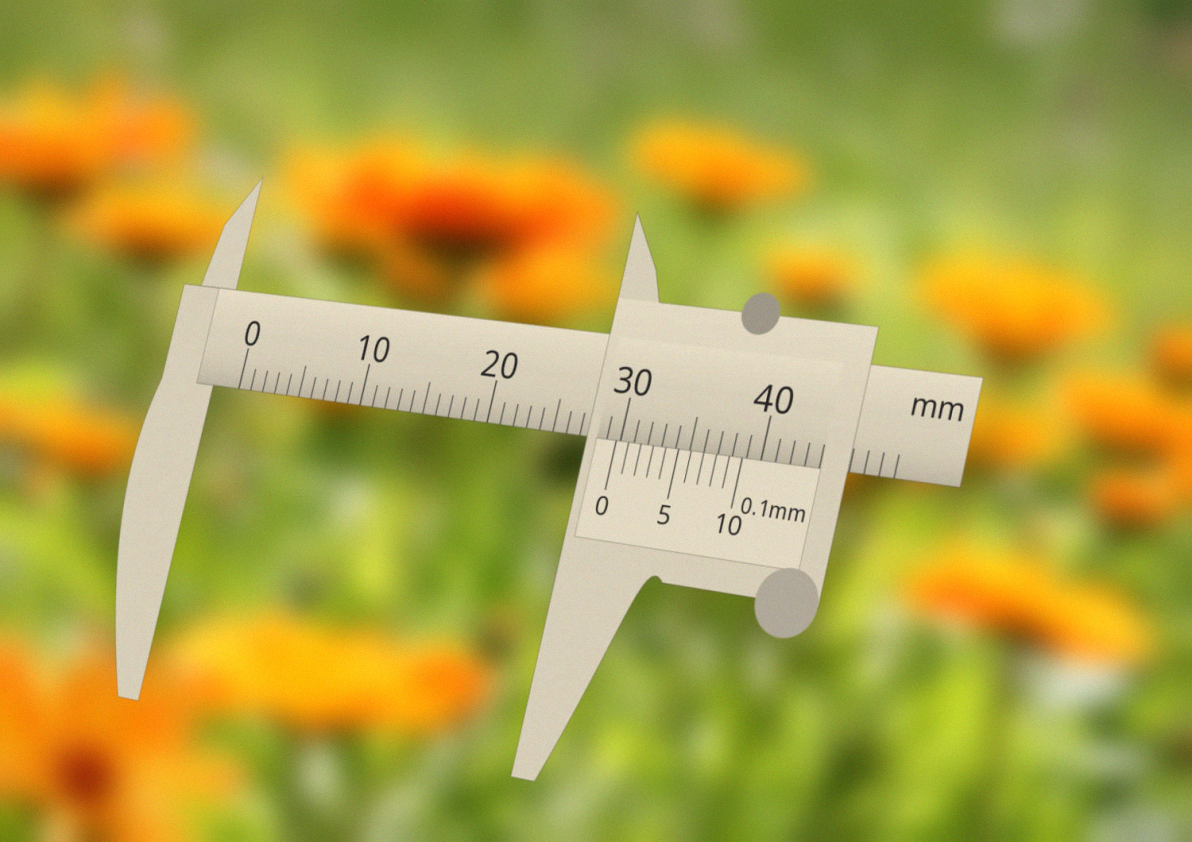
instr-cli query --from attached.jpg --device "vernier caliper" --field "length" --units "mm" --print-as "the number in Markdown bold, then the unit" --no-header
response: **29.7** mm
